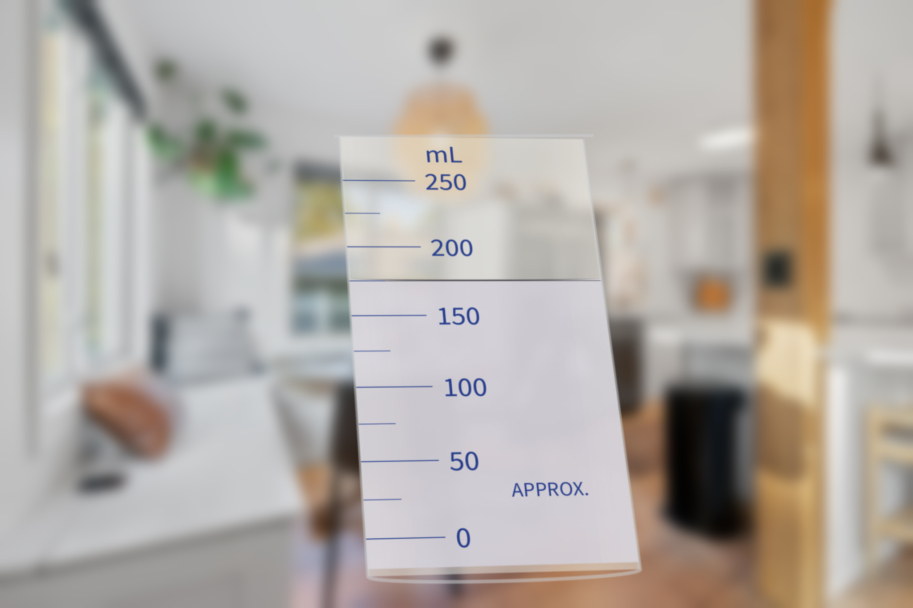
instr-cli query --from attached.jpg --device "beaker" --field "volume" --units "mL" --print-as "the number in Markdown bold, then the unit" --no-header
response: **175** mL
